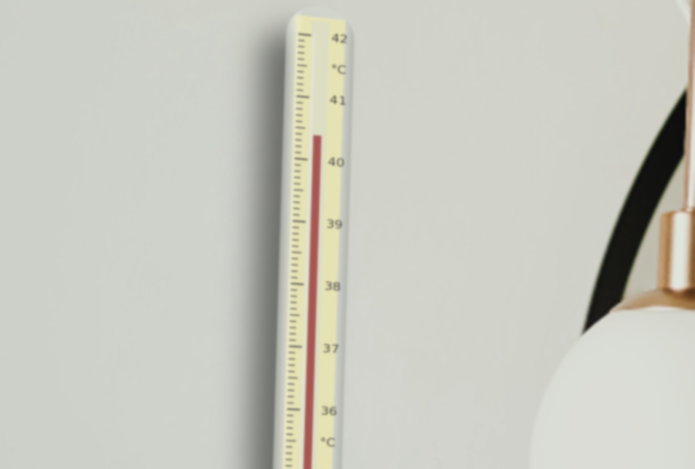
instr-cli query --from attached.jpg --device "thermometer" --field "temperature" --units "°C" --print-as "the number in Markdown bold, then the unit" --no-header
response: **40.4** °C
